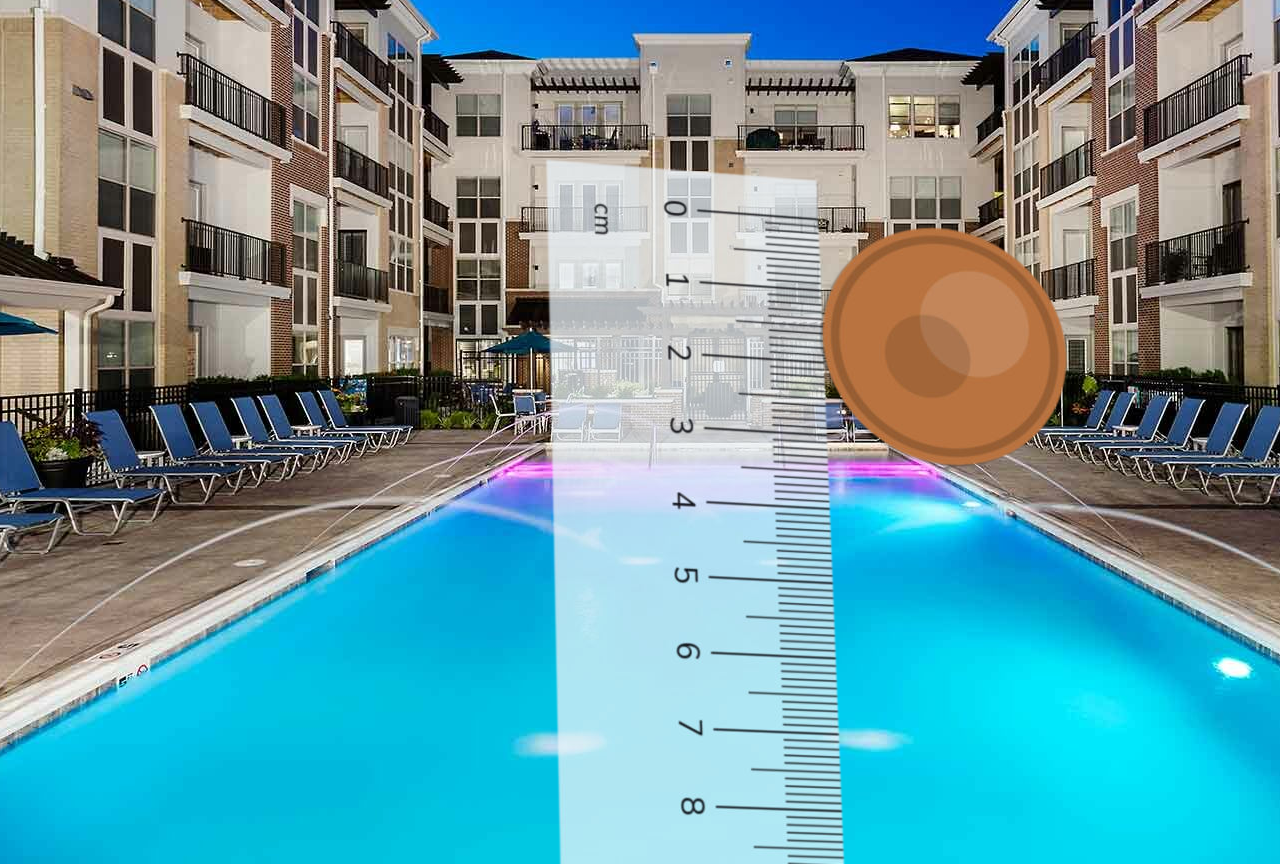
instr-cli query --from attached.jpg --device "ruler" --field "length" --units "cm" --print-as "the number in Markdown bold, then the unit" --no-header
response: **3.3** cm
